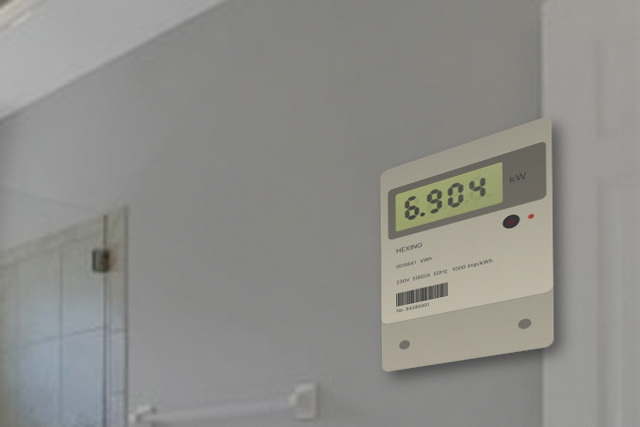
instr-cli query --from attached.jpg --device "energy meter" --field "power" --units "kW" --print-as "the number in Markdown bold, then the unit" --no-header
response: **6.904** kW
